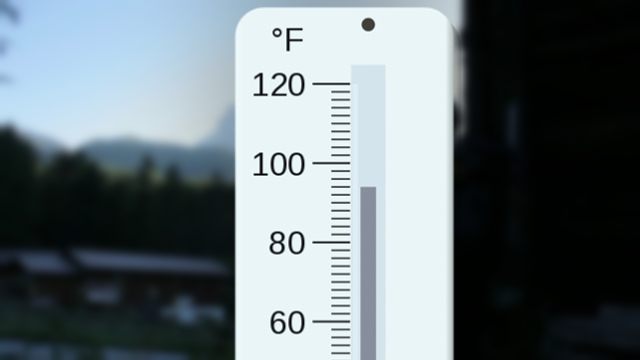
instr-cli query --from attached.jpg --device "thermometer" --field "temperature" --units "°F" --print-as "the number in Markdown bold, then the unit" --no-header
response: **94** °F
